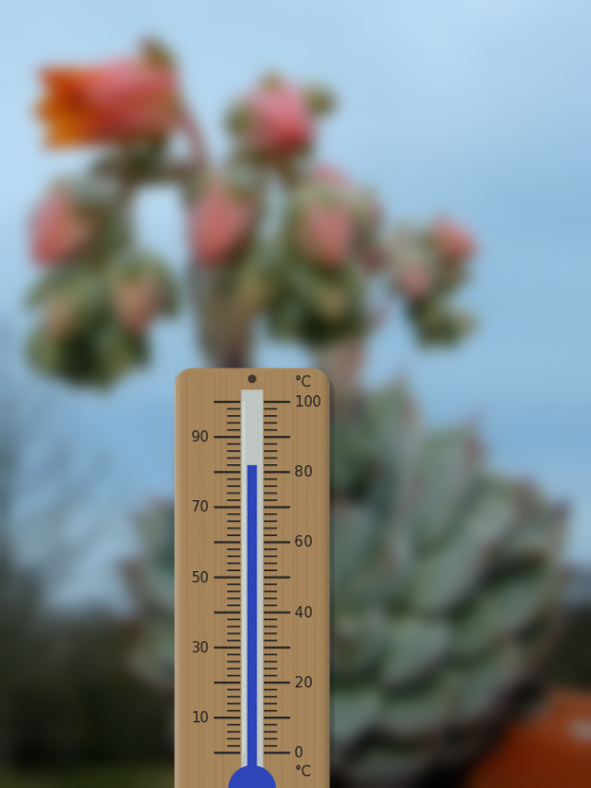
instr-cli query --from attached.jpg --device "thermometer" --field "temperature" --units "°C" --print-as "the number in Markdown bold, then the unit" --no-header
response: **82** °C
